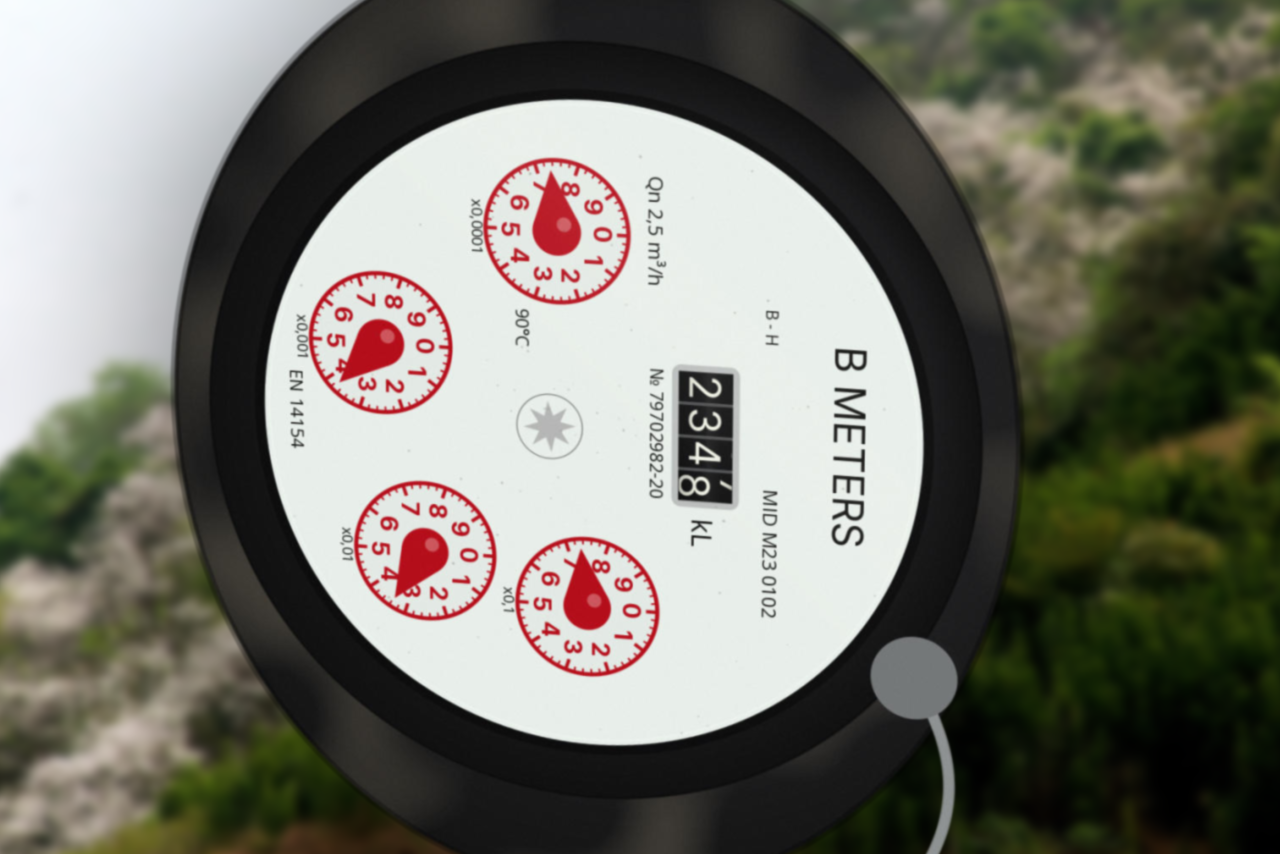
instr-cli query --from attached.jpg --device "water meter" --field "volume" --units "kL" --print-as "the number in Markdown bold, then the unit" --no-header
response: **2347.7337** kL
